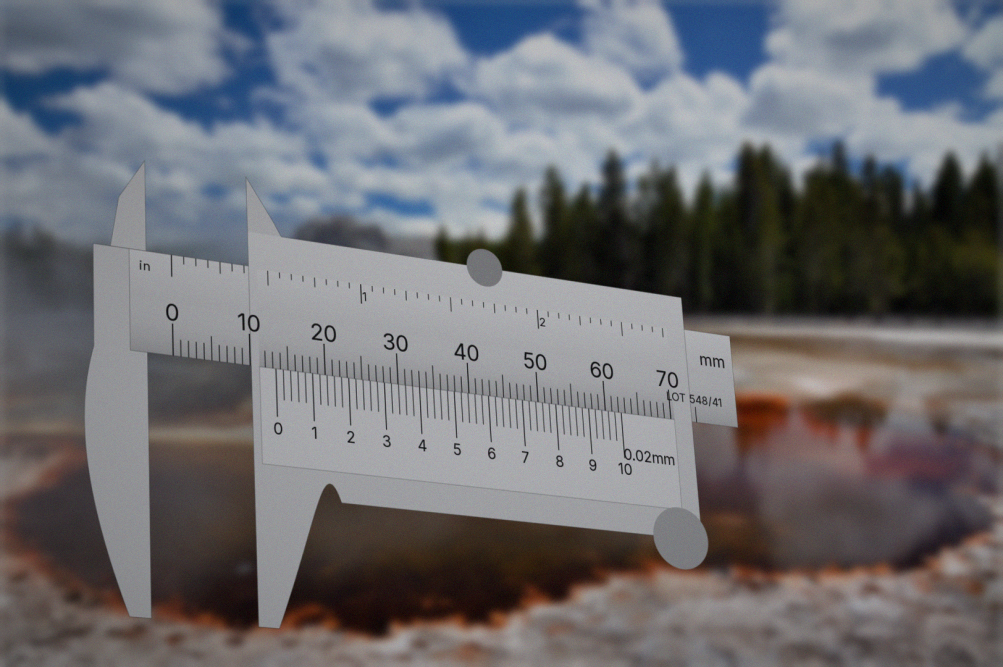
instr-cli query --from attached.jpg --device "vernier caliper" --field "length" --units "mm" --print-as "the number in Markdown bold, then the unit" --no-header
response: **13.4** mm
